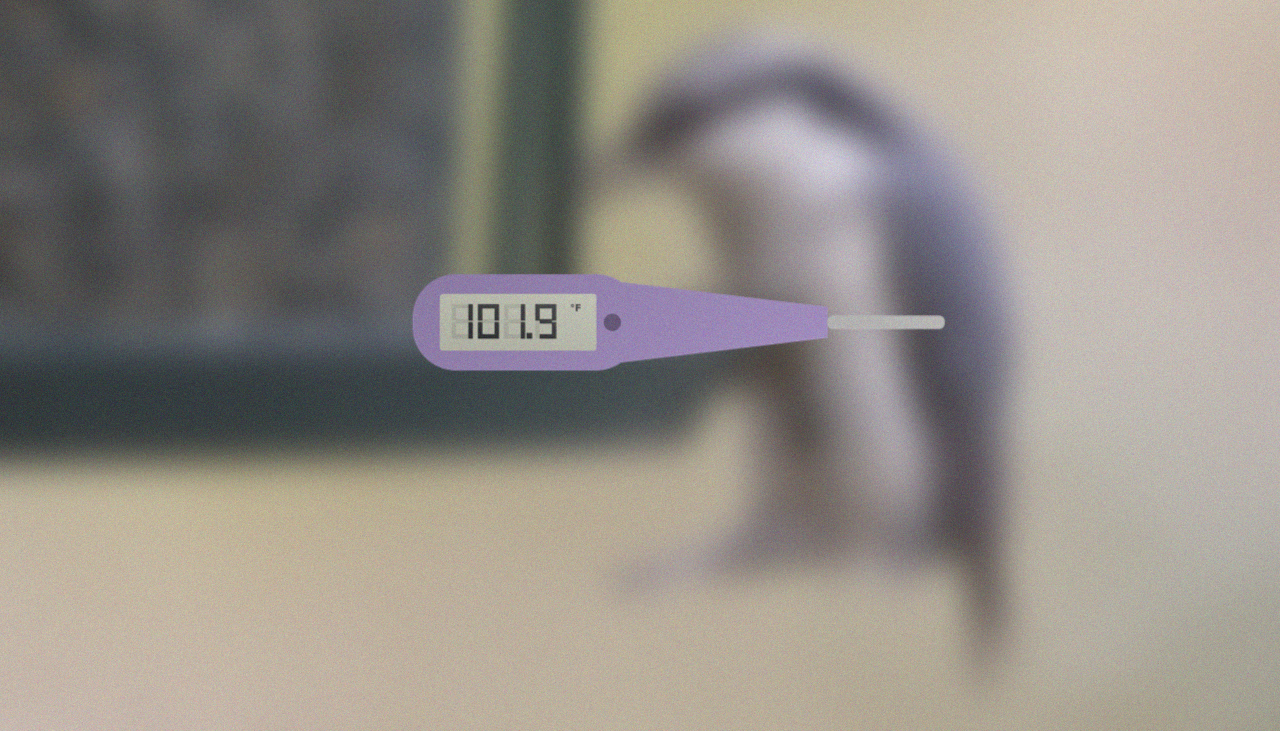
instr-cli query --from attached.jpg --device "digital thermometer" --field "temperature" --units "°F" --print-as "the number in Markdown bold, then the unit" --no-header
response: **101.9** °F
